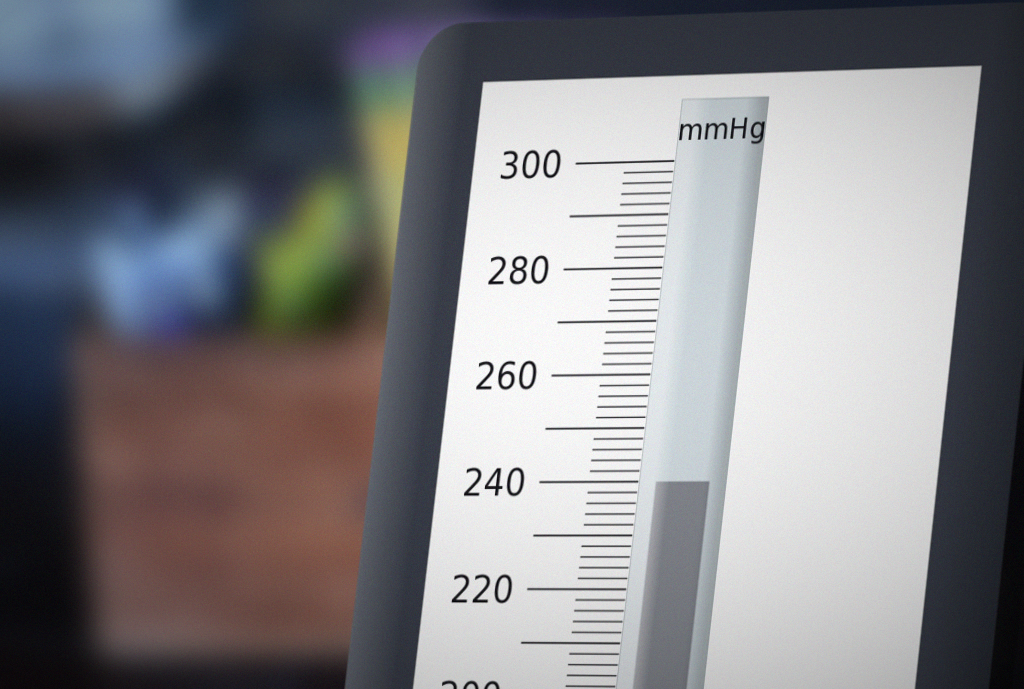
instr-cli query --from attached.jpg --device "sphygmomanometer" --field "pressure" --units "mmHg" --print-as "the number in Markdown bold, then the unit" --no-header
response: **240** mmHg
